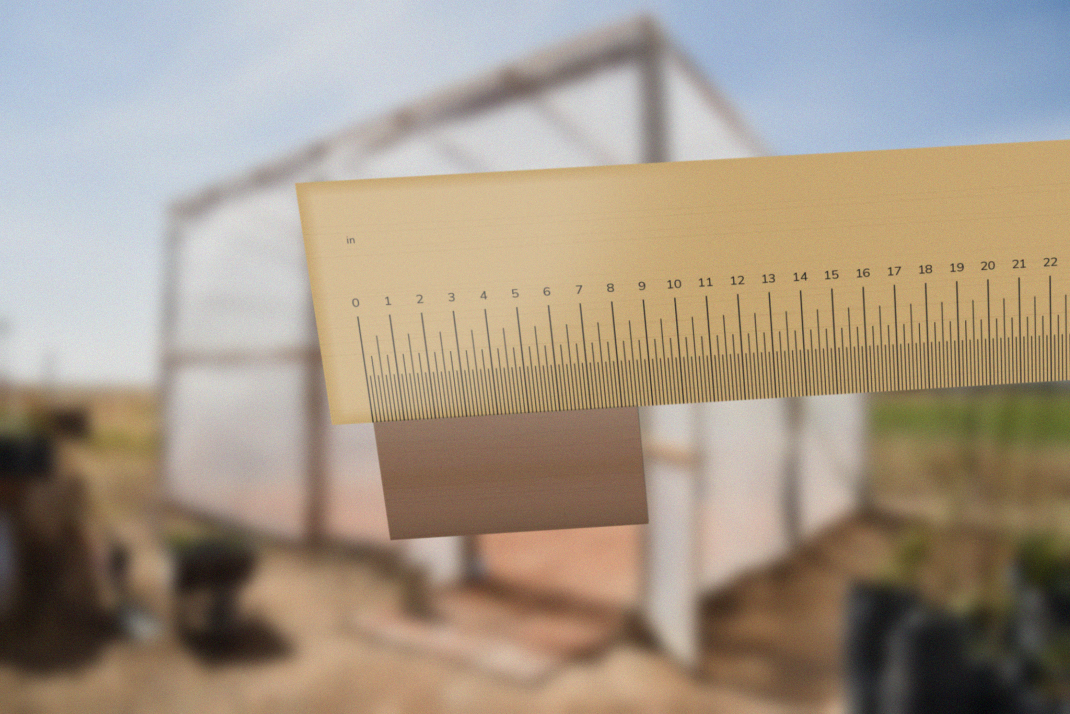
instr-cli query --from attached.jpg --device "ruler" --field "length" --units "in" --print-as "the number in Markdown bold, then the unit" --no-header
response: **8.5** in
